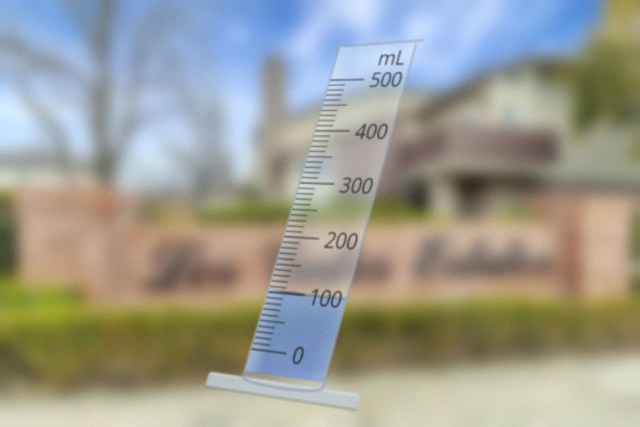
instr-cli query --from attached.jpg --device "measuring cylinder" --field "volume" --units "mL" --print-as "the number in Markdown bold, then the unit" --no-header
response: **100** mL
